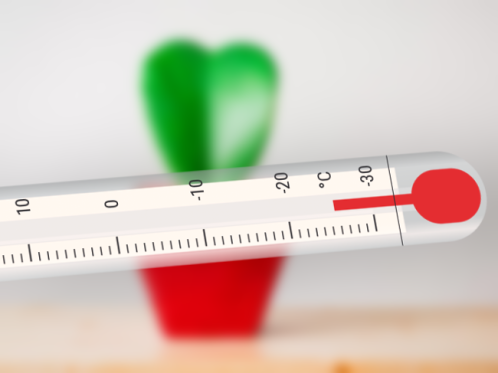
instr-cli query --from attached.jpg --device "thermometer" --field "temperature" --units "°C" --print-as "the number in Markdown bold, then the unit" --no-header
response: **-25.5** °C
